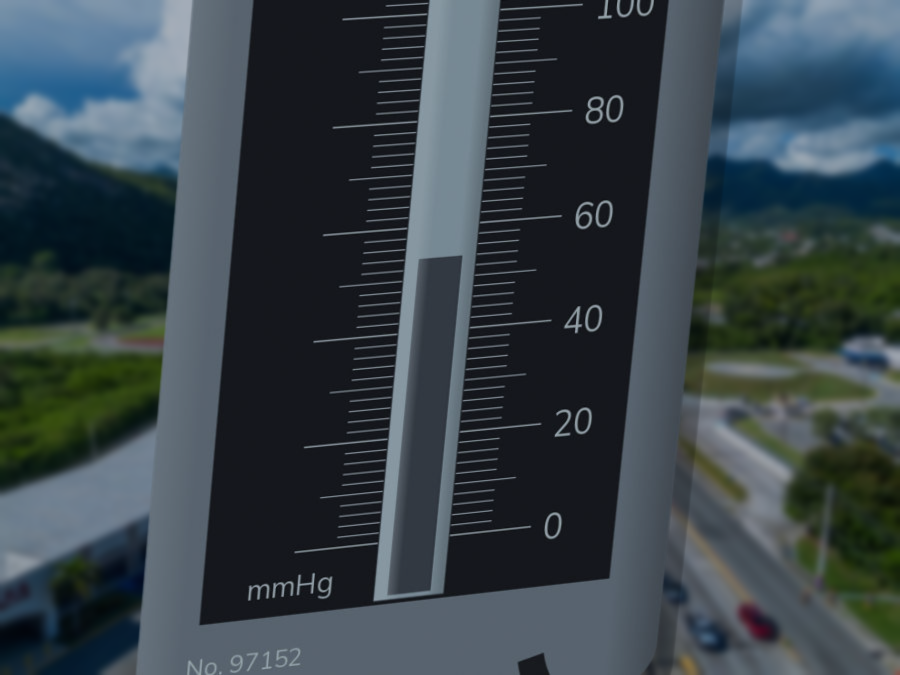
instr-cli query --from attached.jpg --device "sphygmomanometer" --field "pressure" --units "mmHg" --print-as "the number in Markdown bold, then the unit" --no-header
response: **54** mmHg
